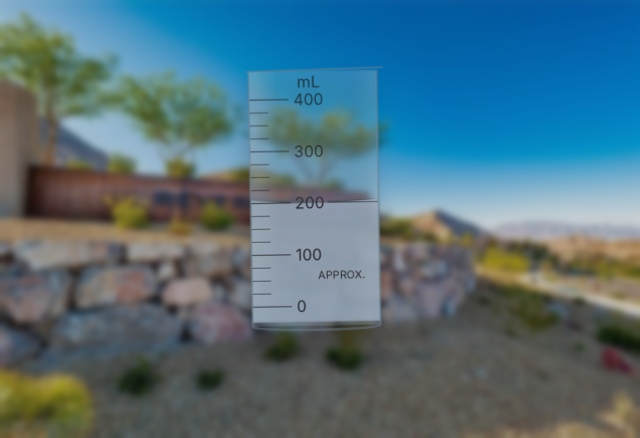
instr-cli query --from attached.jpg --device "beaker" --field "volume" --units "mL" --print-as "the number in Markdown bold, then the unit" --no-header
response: **200** mL
